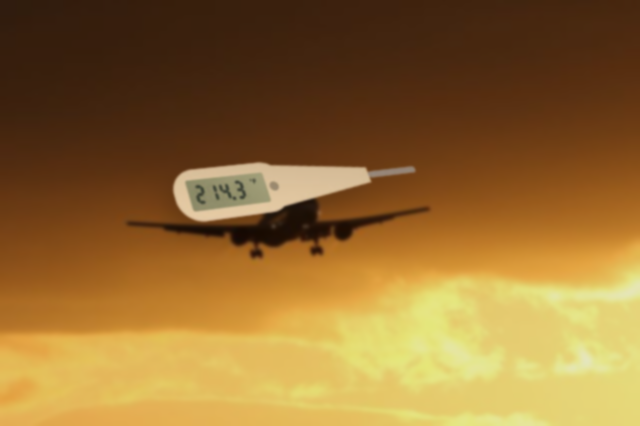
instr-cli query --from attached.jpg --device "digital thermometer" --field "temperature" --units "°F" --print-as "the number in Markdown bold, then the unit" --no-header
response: **214.3** °F
